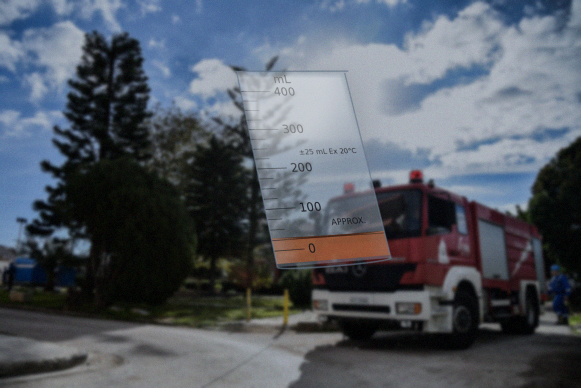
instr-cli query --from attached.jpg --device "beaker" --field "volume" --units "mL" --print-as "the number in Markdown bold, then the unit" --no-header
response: **25** mL
